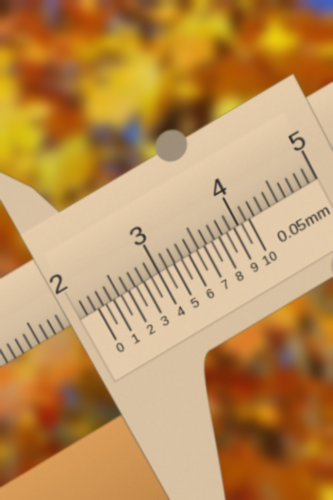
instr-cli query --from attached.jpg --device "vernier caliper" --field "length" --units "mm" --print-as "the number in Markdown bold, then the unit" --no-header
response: **22.4** mm
